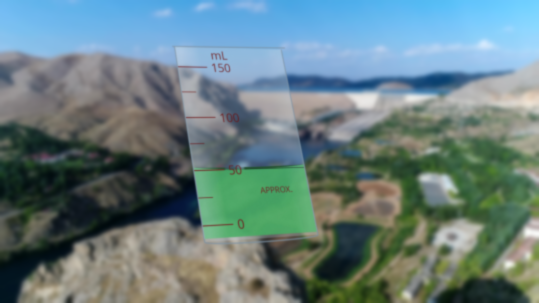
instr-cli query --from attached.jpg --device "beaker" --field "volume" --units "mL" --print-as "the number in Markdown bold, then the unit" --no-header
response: **50** mL
